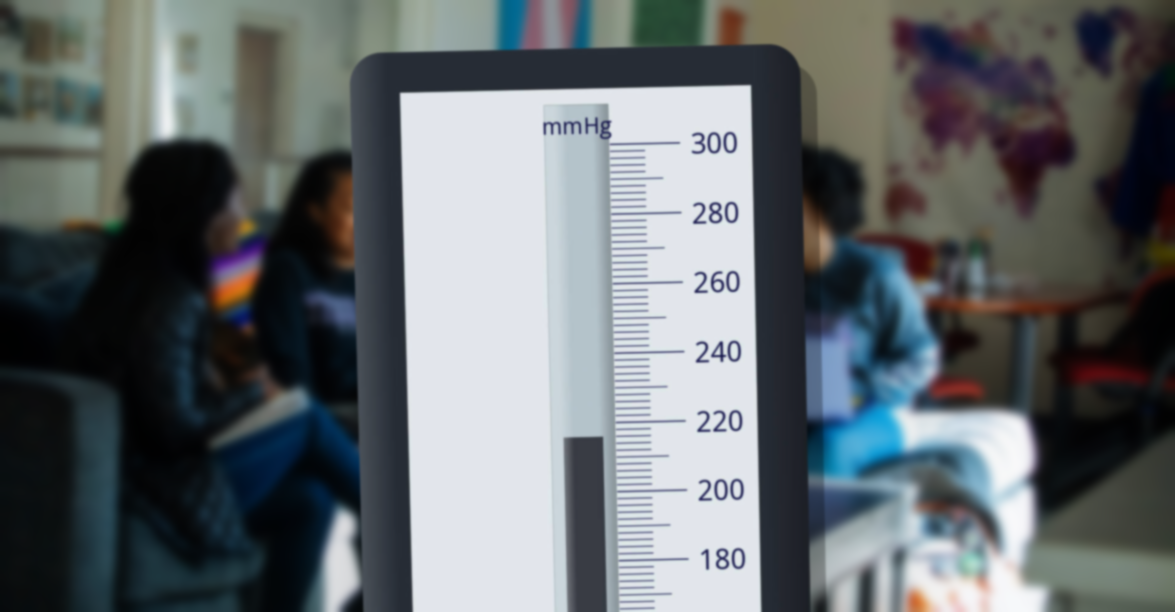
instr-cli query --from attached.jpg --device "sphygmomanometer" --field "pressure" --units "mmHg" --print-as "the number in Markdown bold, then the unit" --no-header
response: **216** mmHg
